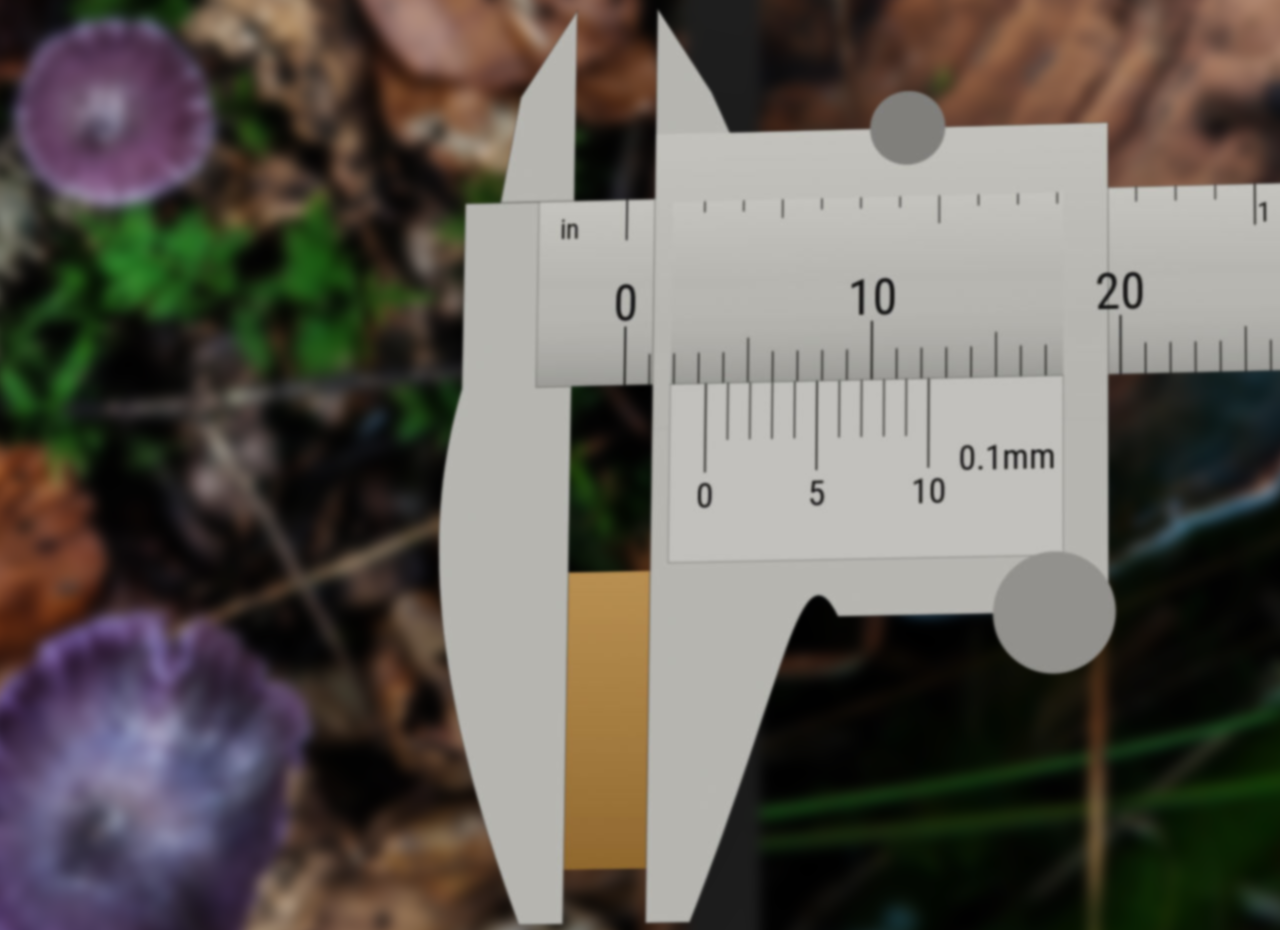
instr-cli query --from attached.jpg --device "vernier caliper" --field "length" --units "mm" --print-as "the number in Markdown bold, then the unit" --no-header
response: **3.3** mm
